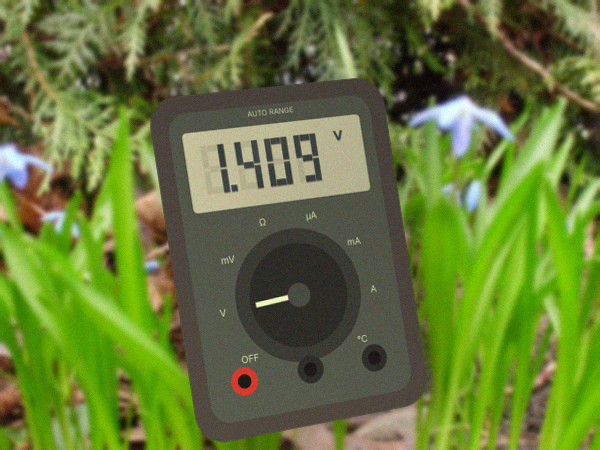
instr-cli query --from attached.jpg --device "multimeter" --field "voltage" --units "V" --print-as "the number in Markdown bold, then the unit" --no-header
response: **1.409** V
